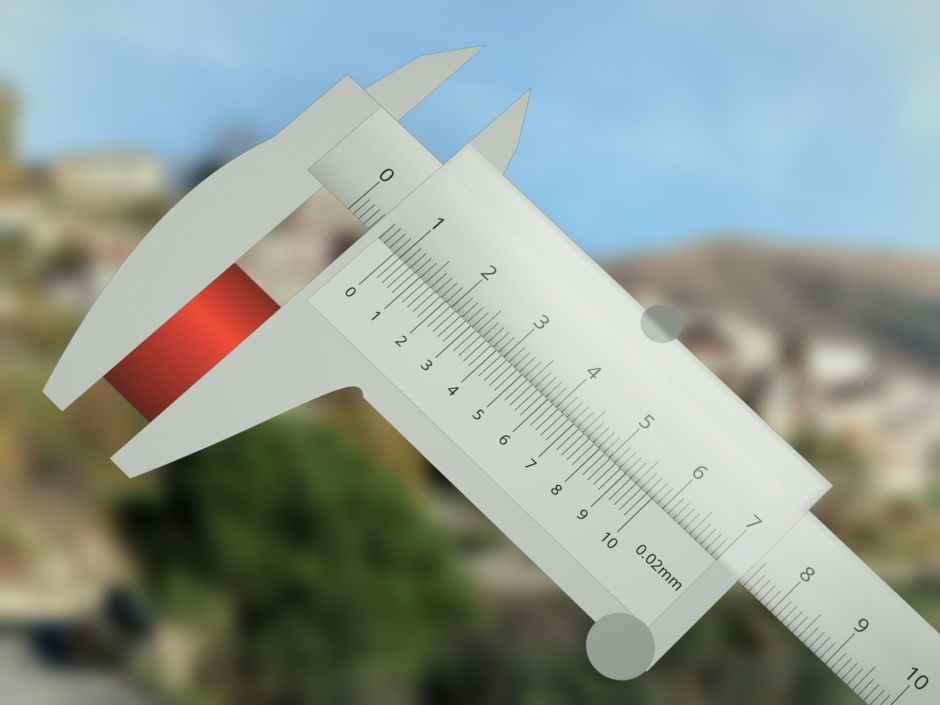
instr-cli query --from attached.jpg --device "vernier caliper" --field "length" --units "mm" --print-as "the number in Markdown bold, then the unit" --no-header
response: **9.0** mm
